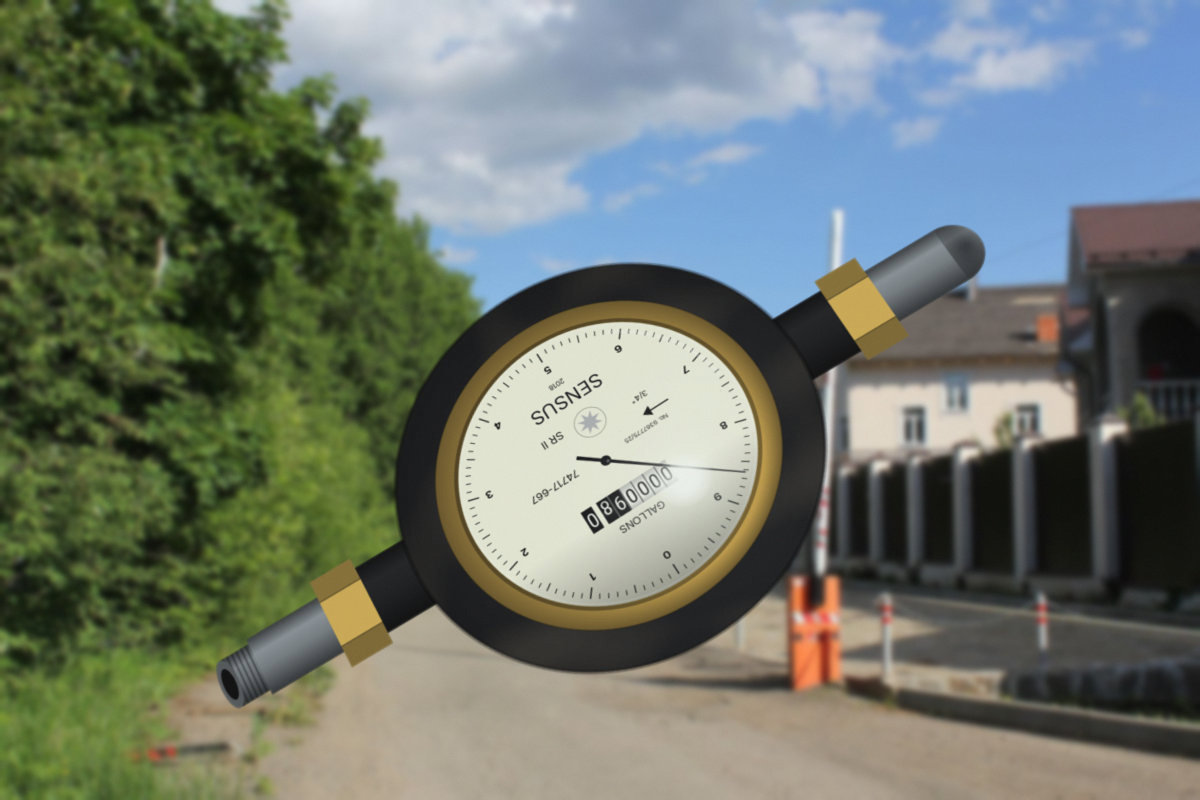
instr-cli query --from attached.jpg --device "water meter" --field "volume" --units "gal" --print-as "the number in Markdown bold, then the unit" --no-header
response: **978.6** gal
